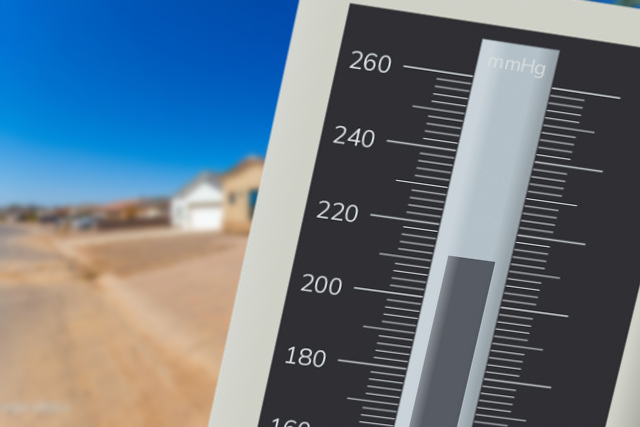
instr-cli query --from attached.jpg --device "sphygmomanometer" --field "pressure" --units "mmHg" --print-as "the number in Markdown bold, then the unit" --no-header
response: **212** mmHg
